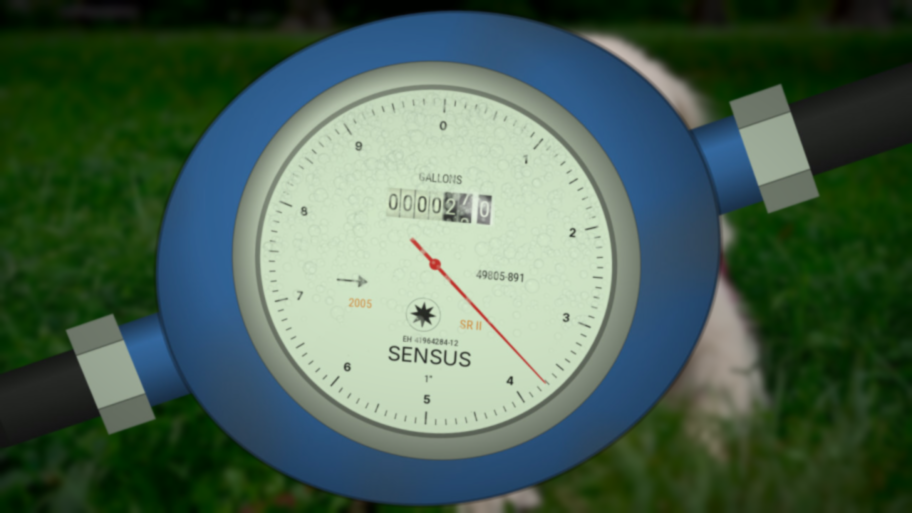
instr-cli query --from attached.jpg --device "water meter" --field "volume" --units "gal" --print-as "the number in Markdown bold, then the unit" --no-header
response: **273.7** gal
